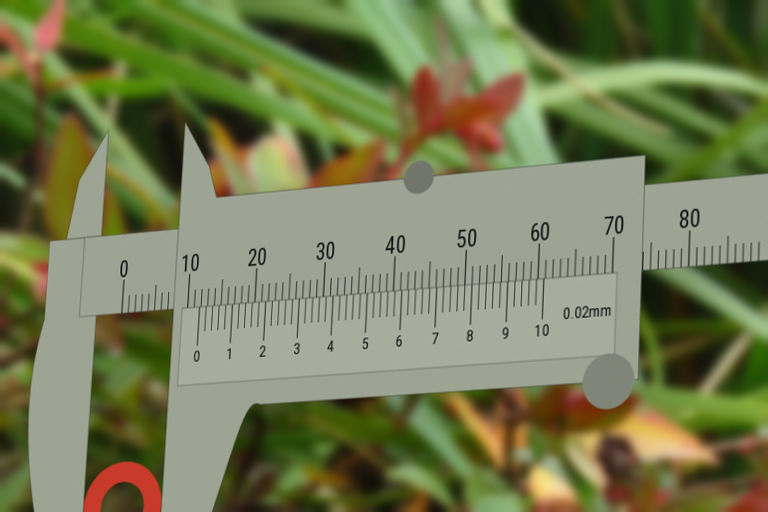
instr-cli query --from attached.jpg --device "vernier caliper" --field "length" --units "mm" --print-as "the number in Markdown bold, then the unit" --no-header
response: **11.8** mm
